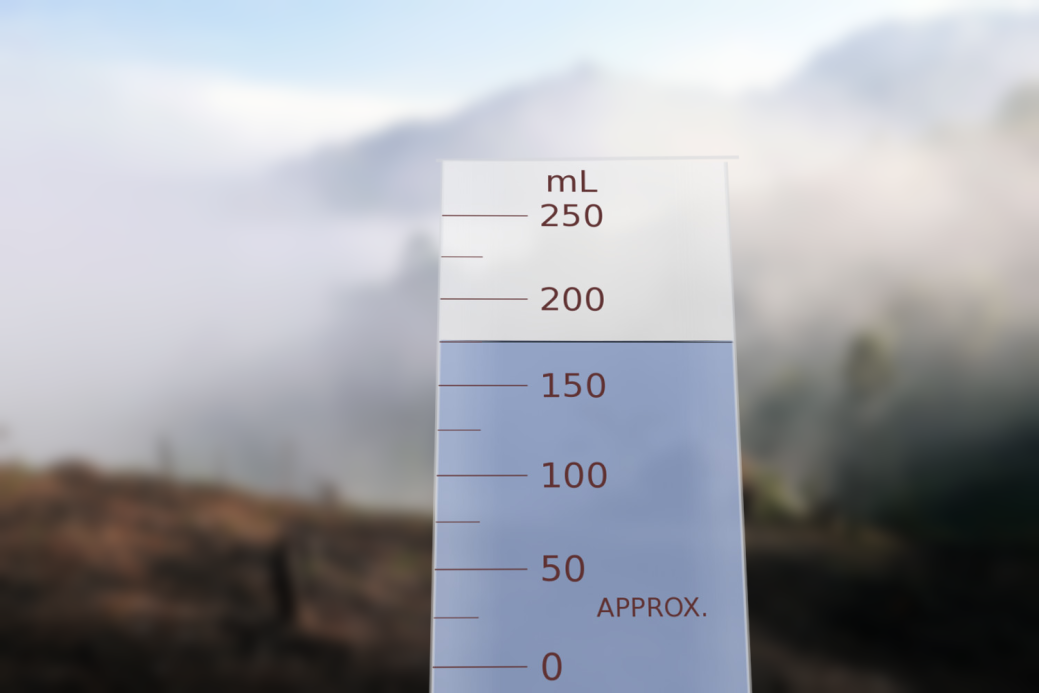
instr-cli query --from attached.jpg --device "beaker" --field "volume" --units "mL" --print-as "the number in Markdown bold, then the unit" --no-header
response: **175** mL
